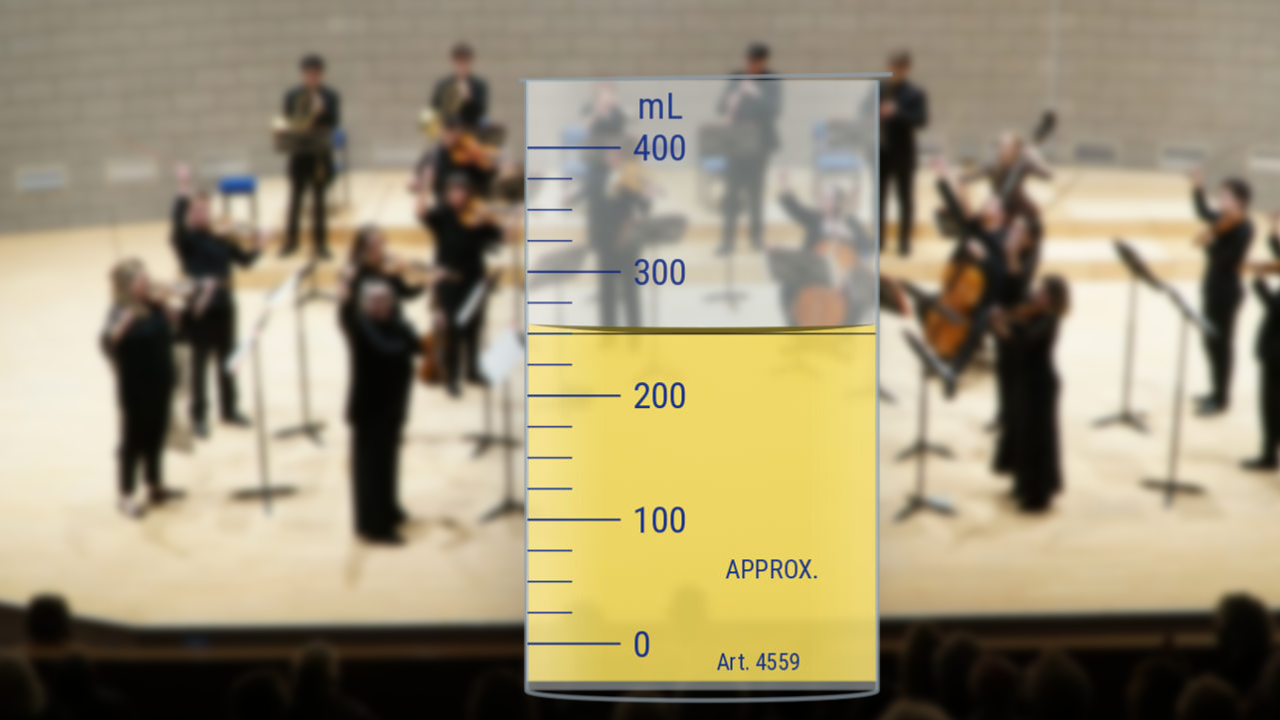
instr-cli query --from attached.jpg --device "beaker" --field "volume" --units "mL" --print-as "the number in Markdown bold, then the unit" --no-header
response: **250** mL
